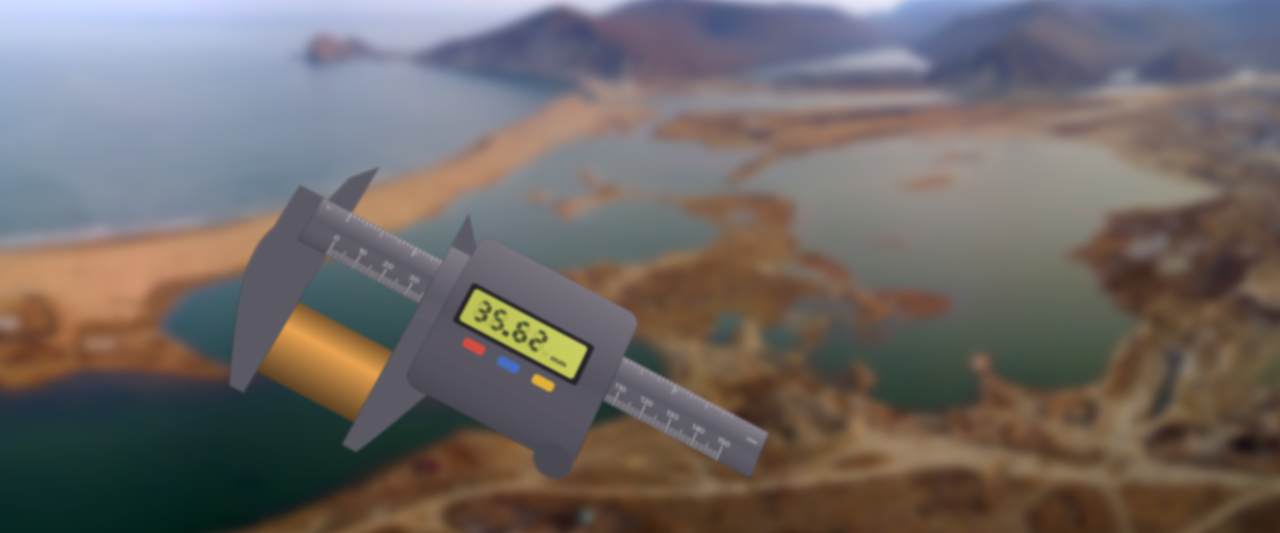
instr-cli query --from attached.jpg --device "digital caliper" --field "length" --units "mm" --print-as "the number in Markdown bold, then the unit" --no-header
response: **35.62** mm
